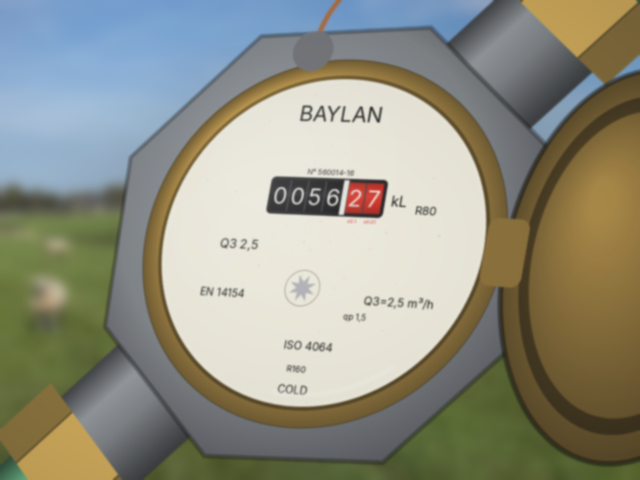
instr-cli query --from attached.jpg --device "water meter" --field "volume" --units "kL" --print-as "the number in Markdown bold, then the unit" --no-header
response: **56.27** kL
